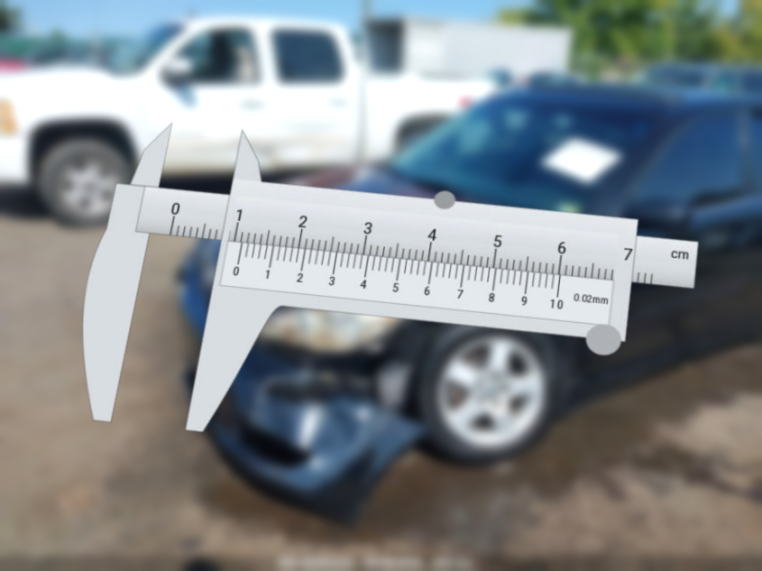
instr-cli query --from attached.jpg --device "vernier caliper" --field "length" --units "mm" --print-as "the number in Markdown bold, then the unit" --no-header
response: **11.2** mm
